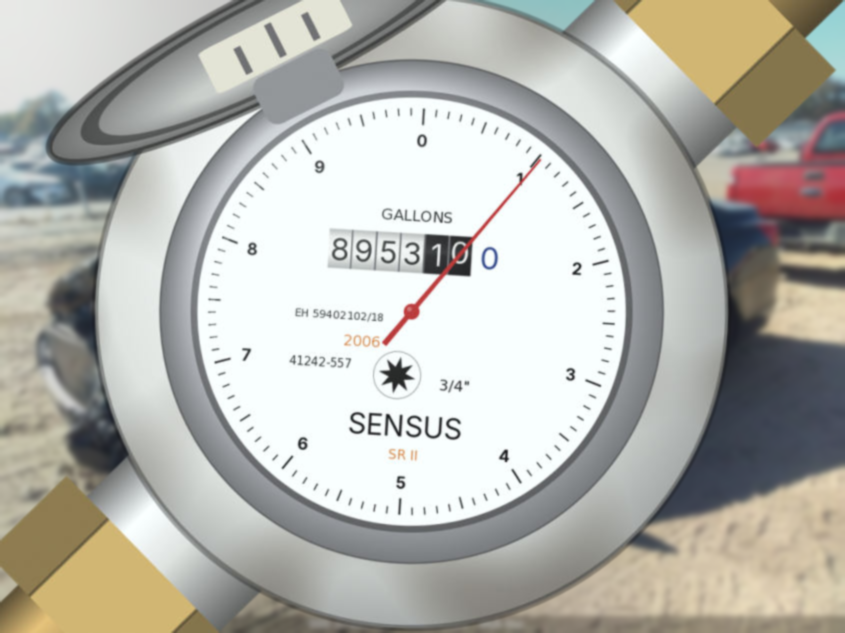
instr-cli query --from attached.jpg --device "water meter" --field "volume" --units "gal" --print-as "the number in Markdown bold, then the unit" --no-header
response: **8953101.0** gal
